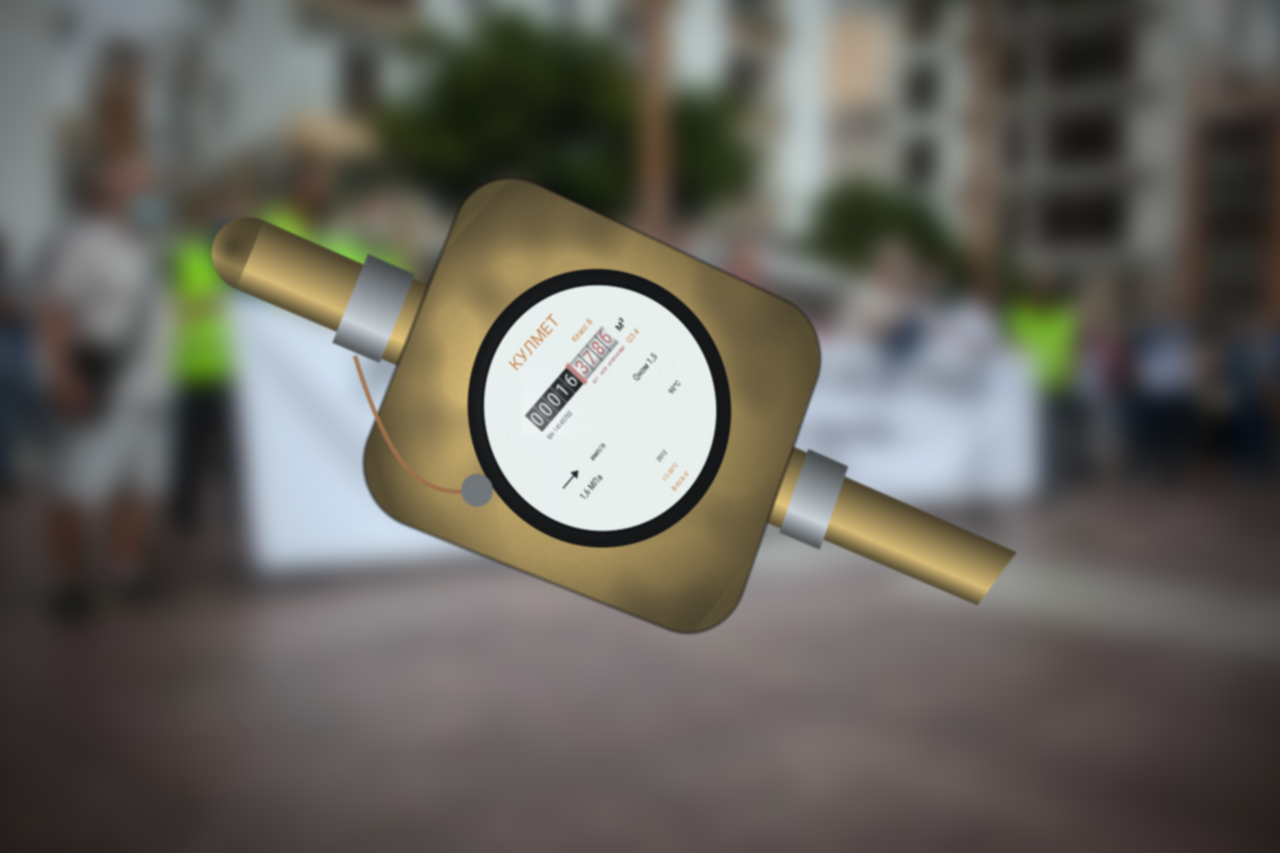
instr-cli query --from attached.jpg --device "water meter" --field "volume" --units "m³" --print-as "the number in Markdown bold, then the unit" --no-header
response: **16.3786** m³
